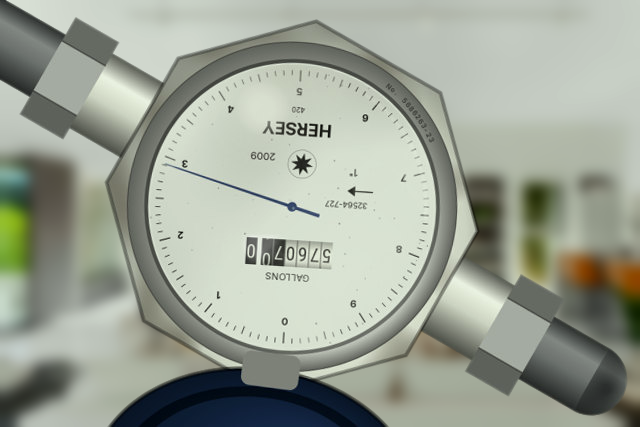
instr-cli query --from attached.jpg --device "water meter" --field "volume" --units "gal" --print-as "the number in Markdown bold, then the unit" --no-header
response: **5760702.9** gal
